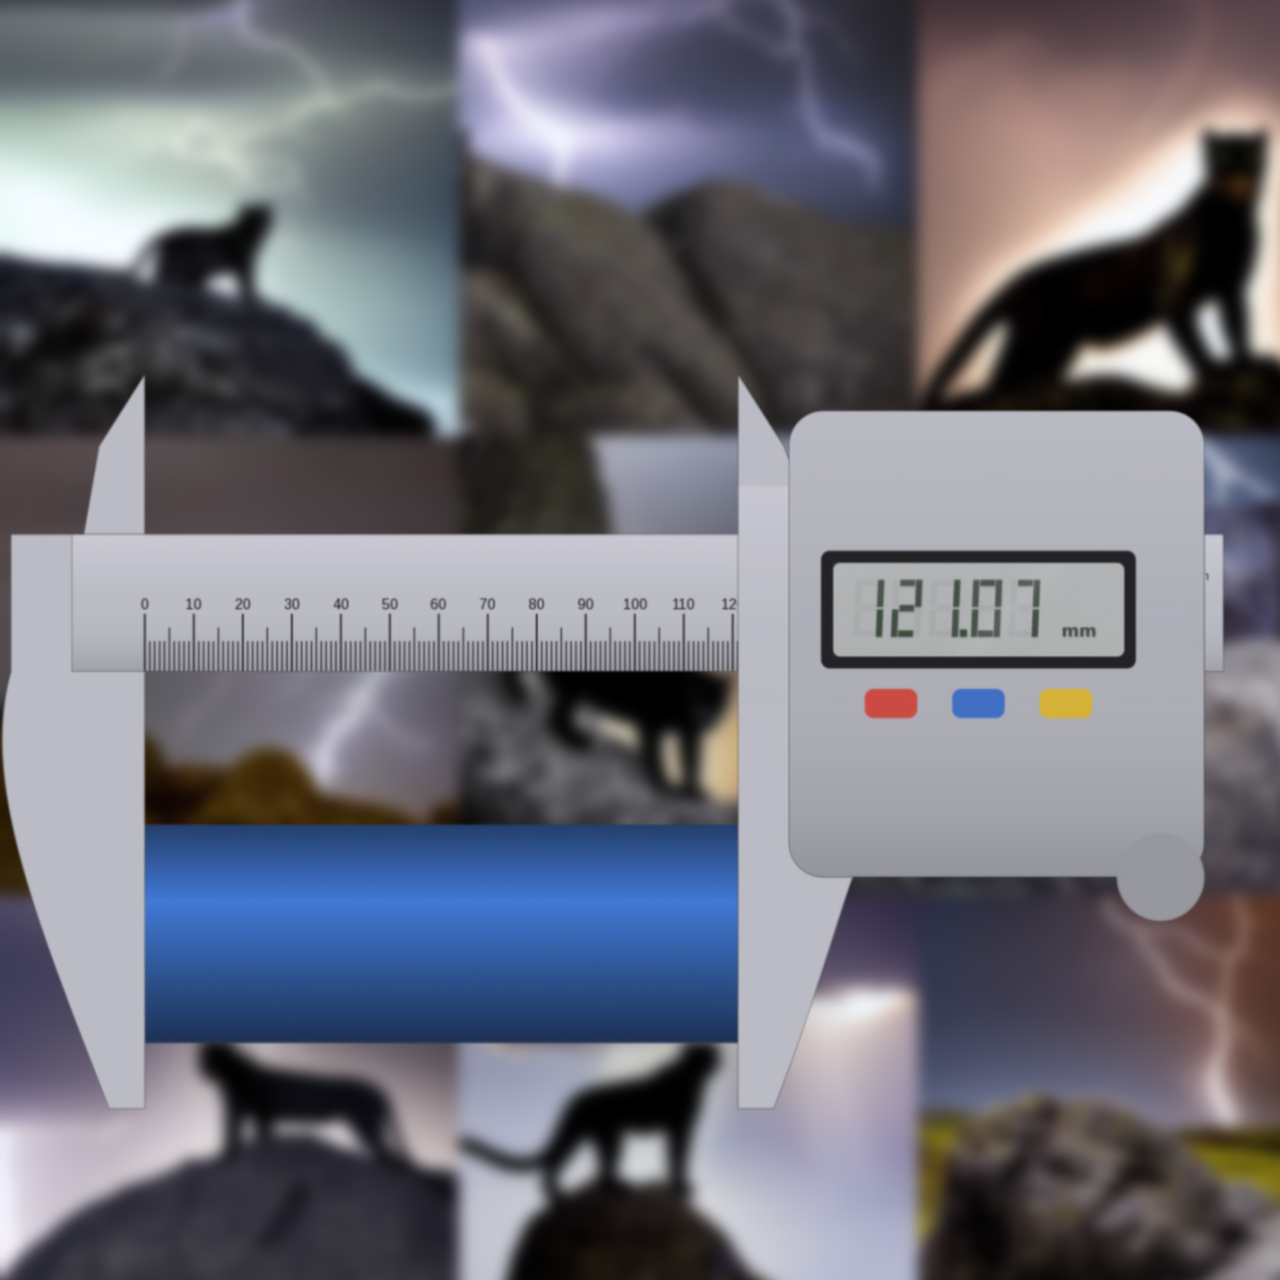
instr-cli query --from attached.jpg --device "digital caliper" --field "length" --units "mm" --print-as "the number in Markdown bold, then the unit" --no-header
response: **121.07** mm
